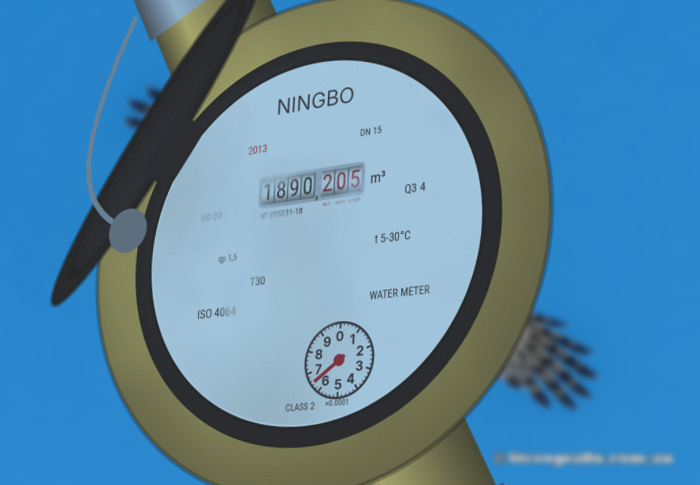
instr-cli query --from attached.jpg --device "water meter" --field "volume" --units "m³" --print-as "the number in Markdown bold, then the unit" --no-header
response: **1890.2056** m³
